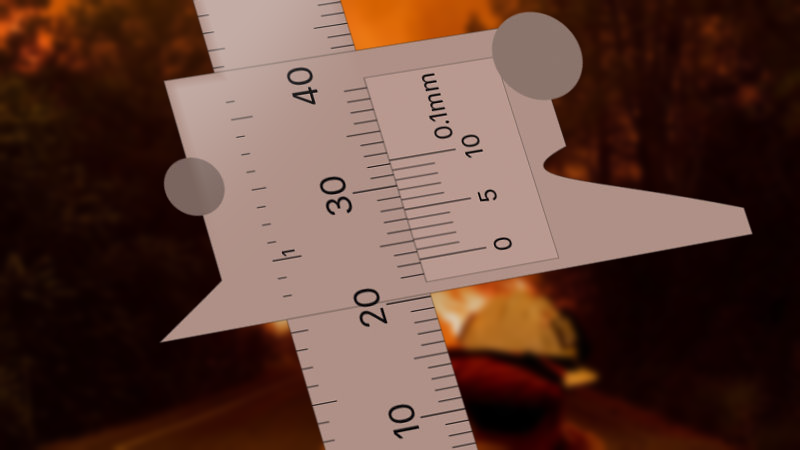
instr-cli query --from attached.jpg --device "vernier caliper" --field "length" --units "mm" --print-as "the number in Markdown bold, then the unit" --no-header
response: **23.3** mm
